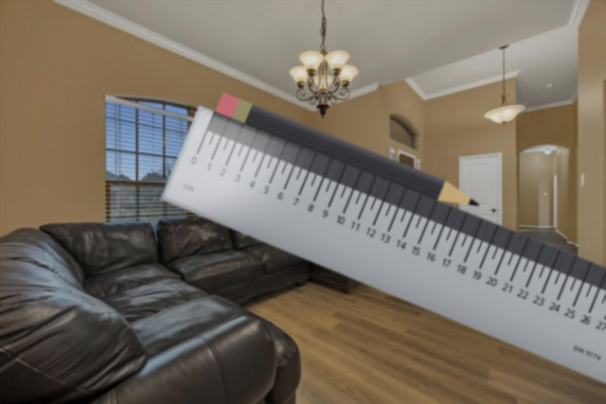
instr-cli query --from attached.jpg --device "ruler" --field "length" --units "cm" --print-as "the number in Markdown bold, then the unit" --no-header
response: **17.5** cm
